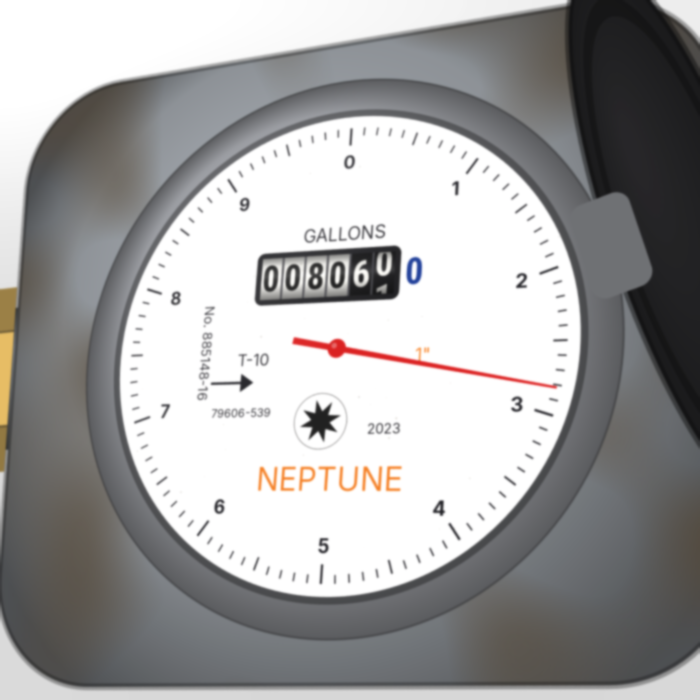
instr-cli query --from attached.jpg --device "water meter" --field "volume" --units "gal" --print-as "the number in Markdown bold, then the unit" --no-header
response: **80602.8** gal
